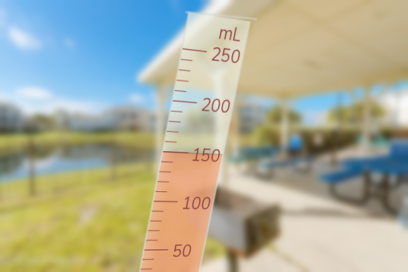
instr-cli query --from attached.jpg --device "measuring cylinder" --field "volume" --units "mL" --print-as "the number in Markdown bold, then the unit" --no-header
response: **150** mL
